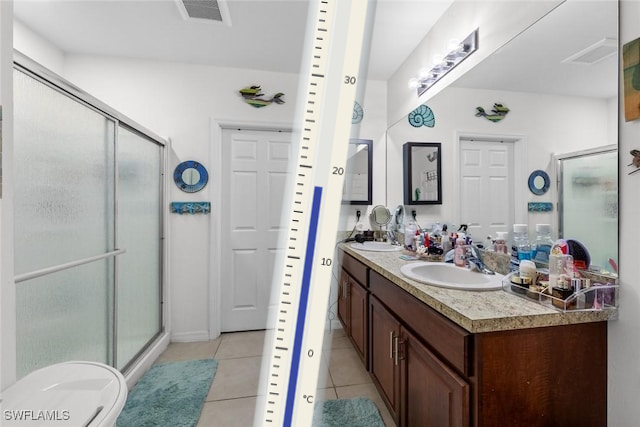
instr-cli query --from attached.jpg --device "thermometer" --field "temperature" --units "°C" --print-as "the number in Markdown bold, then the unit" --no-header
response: **18** °C
